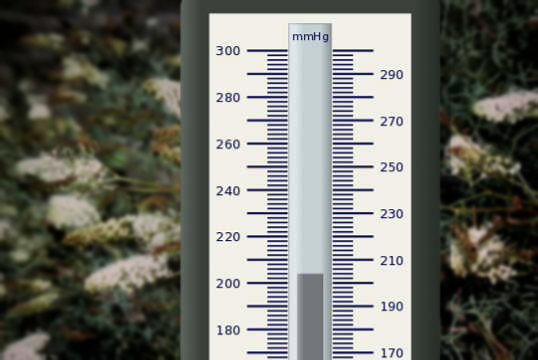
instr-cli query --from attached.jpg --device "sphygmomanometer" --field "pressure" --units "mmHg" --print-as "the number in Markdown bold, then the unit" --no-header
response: **204** mmHg
